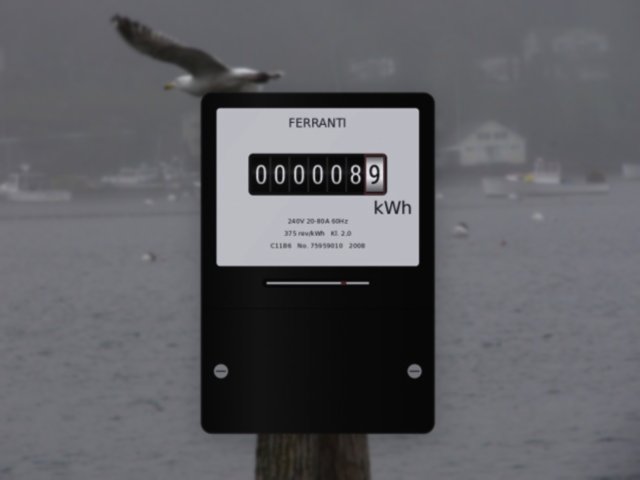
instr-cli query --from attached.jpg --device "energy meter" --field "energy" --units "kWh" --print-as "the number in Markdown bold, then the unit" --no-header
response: **8.9** kWh
